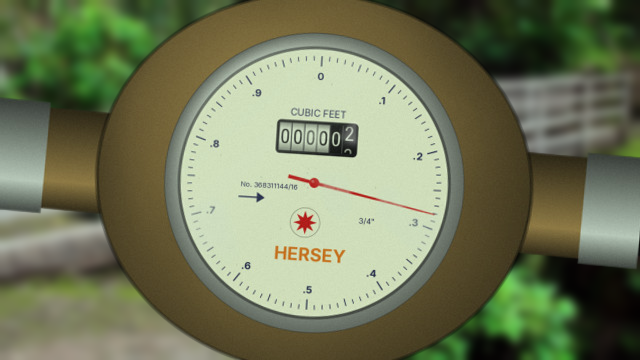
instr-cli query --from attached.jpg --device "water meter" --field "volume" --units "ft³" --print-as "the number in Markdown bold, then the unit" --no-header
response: **2.28** ft³
